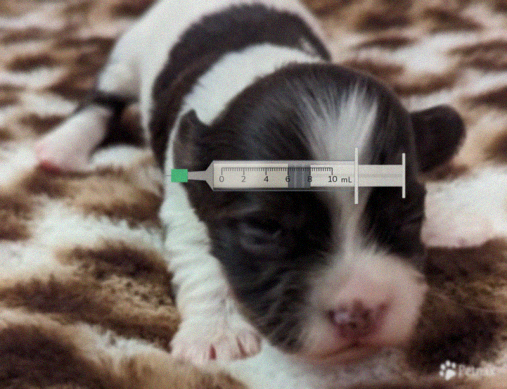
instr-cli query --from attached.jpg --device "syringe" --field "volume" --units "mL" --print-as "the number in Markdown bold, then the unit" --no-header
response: **6** mL
